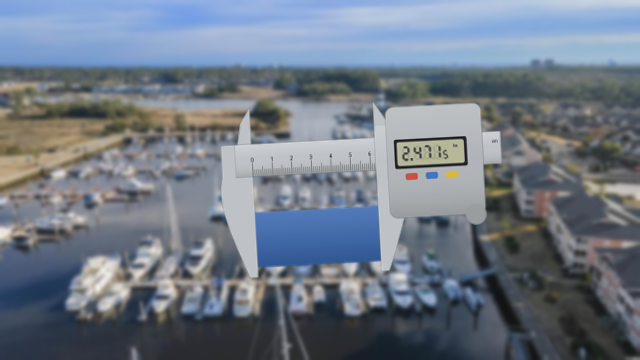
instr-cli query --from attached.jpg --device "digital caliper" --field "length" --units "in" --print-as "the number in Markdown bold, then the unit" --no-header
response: **2.4715** in
